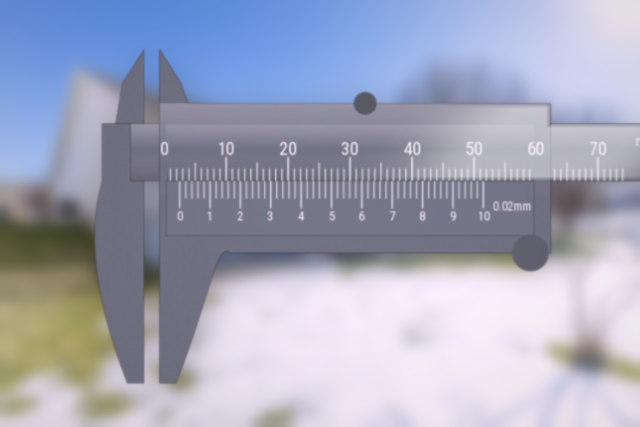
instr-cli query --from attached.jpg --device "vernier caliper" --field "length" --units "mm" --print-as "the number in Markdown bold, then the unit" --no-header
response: **2.5** mm
